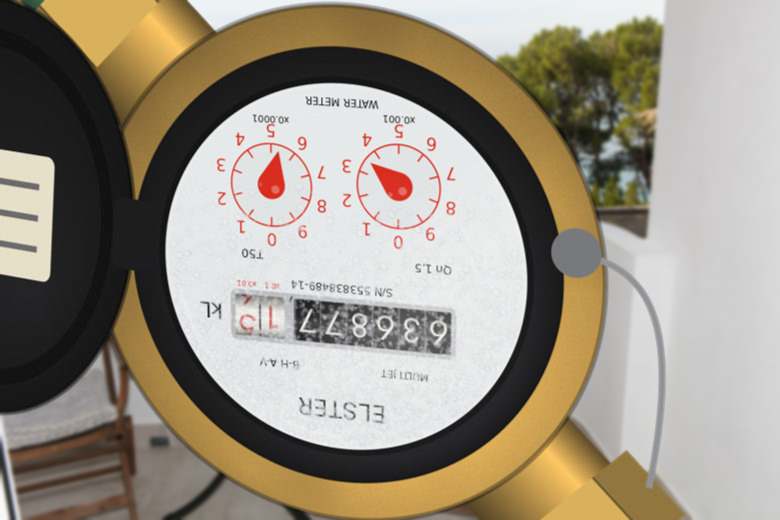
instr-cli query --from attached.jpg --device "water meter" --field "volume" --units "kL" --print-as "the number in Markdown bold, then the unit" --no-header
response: **636877.1535** kL
